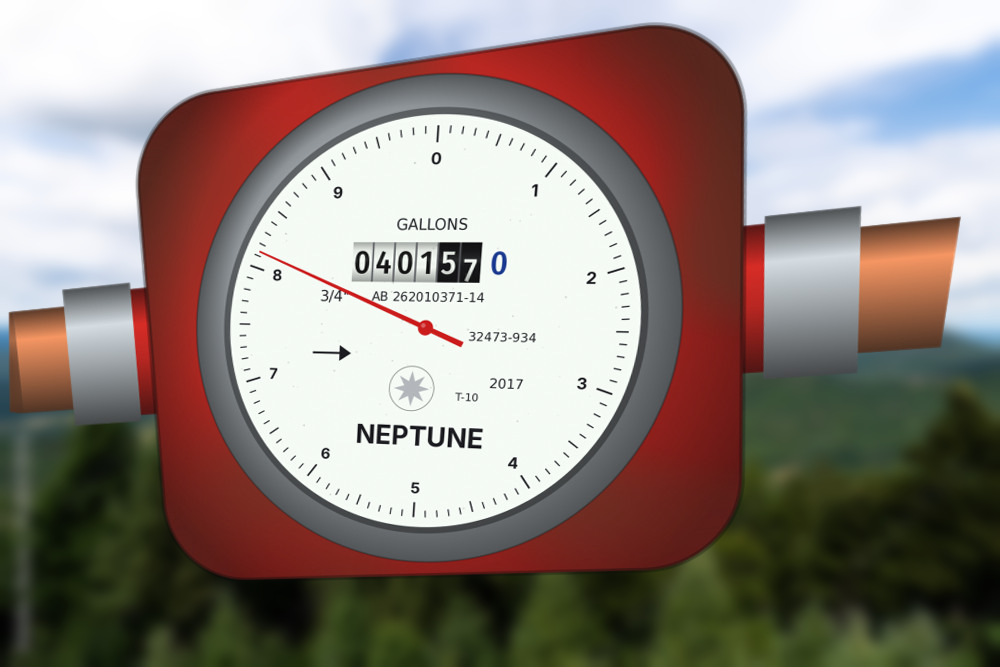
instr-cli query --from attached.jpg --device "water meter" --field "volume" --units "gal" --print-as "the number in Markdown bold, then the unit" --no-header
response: **401568.1** gal
